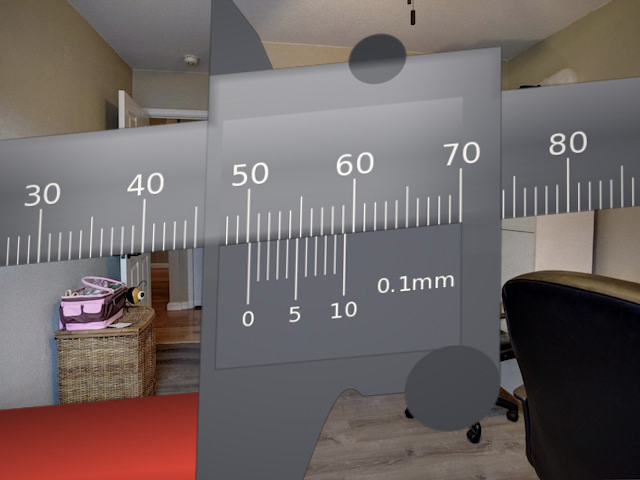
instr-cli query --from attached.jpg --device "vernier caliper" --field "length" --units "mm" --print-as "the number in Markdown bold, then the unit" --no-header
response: **50.2** mm
